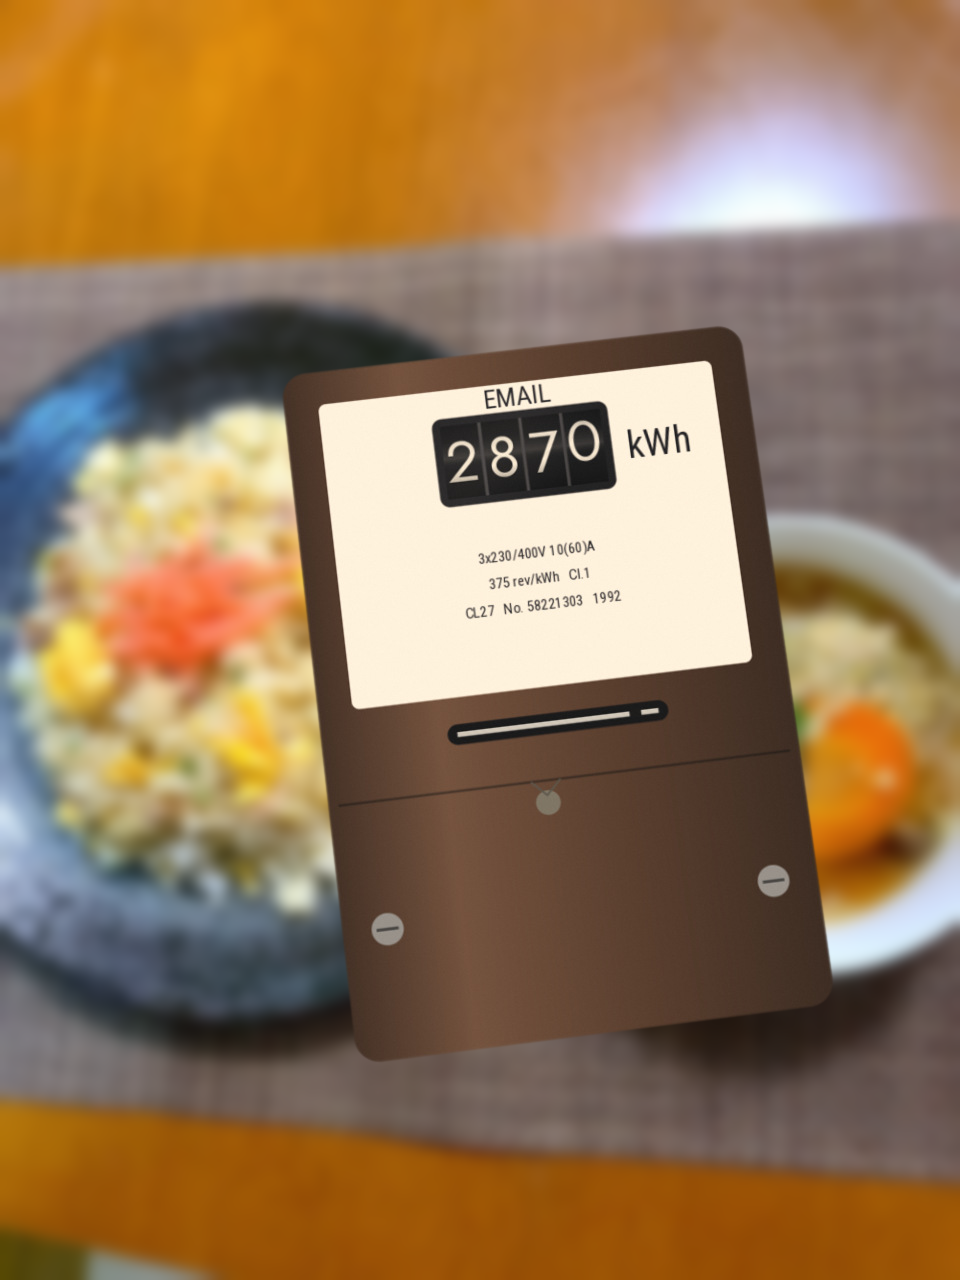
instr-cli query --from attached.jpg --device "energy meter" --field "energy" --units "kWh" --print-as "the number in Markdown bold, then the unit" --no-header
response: **2870** kWh
